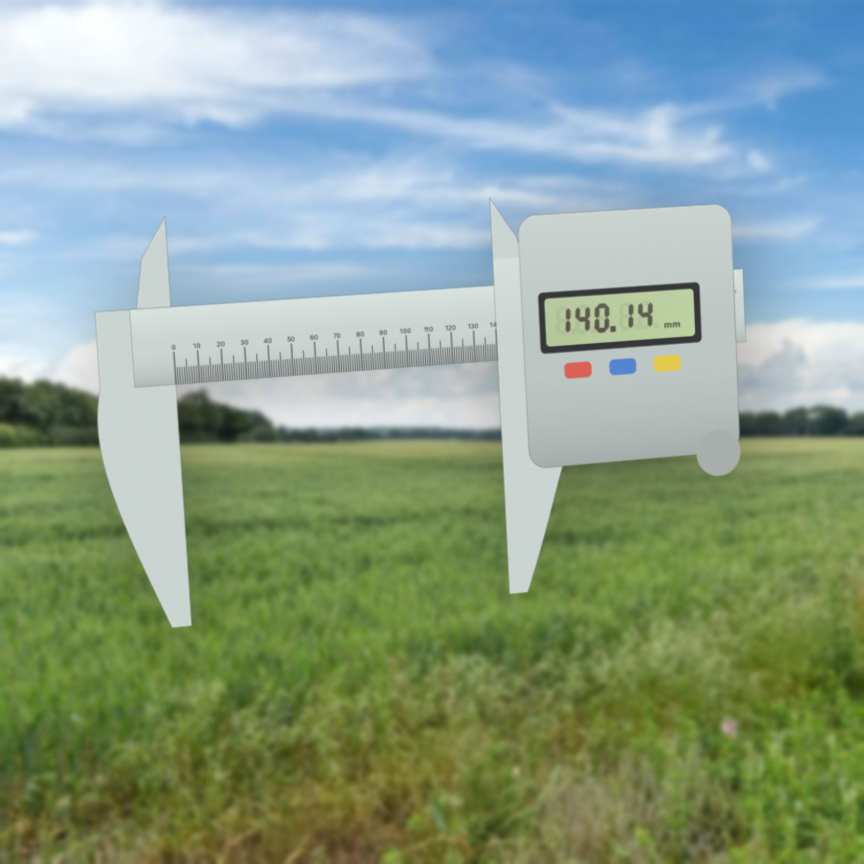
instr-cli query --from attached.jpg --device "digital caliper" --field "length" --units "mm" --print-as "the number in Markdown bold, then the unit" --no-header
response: **140.14** mm
